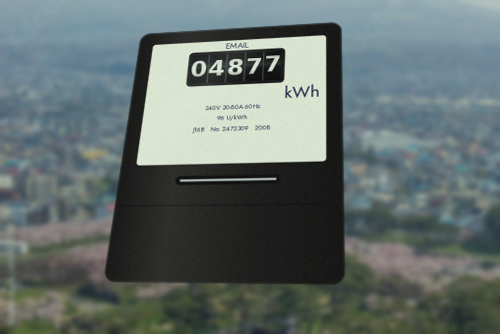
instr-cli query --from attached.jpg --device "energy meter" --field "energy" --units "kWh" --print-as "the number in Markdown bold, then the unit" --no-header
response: **4877** kWh
